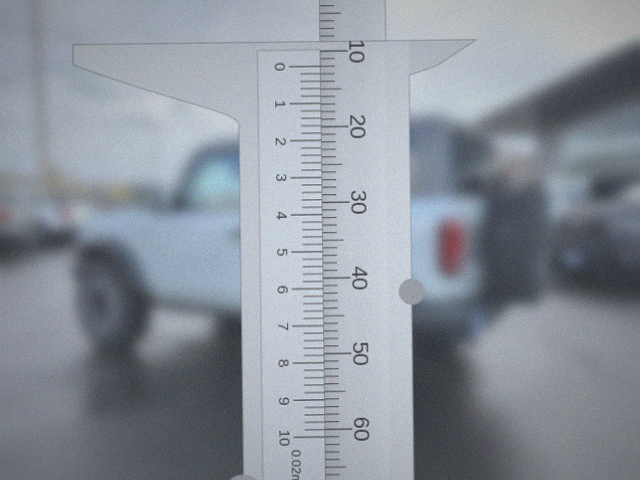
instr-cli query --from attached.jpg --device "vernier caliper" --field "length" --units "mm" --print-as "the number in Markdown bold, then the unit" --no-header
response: **12.0** mm
